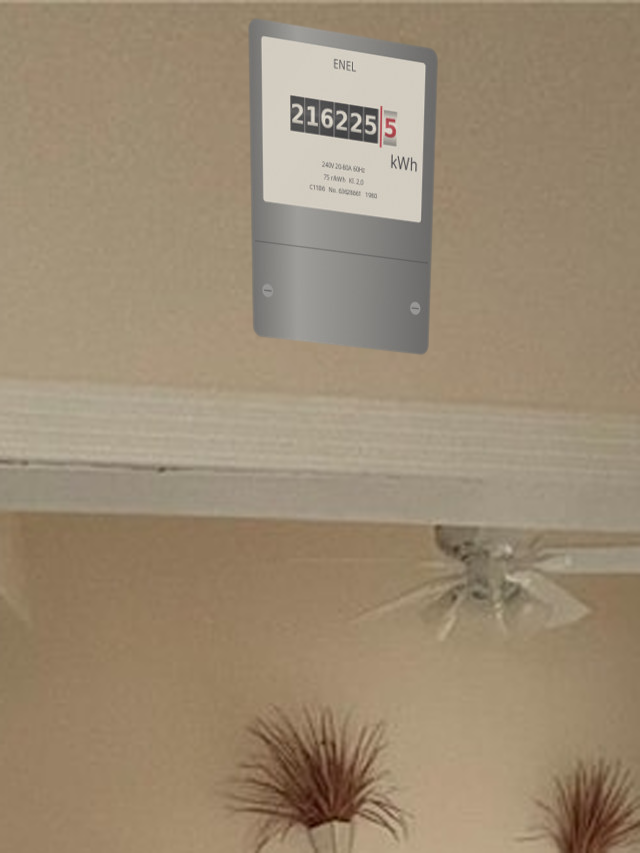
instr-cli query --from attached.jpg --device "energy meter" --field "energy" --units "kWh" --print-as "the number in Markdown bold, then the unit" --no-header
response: **216225.5** kWh
